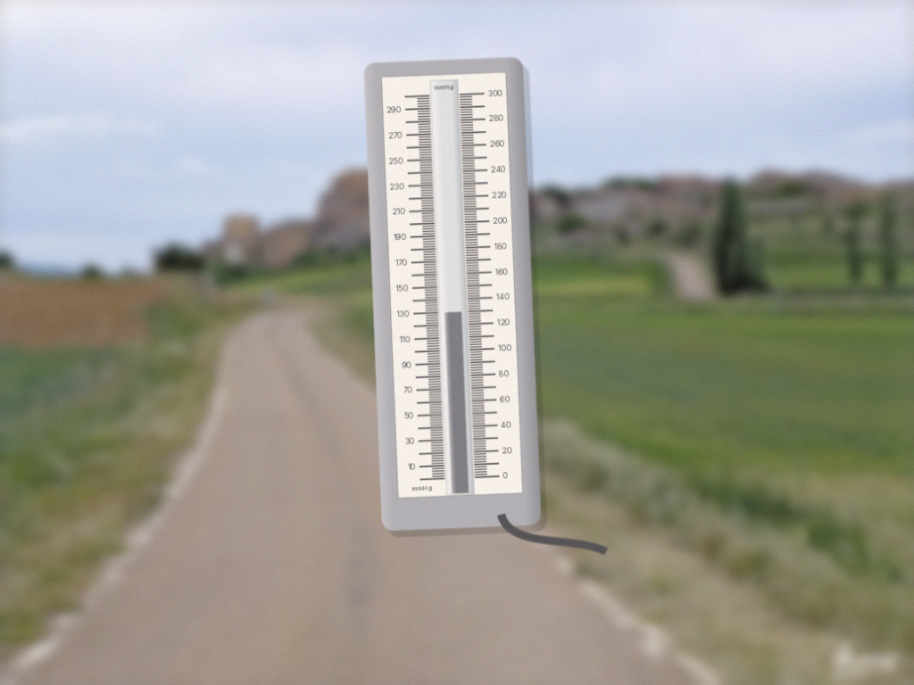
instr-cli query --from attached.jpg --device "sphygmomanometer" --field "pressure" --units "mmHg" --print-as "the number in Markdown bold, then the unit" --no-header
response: **130** mmHg
